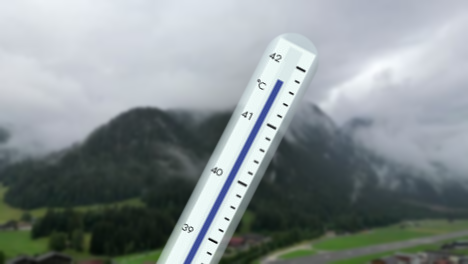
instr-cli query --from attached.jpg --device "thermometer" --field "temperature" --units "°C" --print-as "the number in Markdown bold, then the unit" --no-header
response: **41.7** °C
